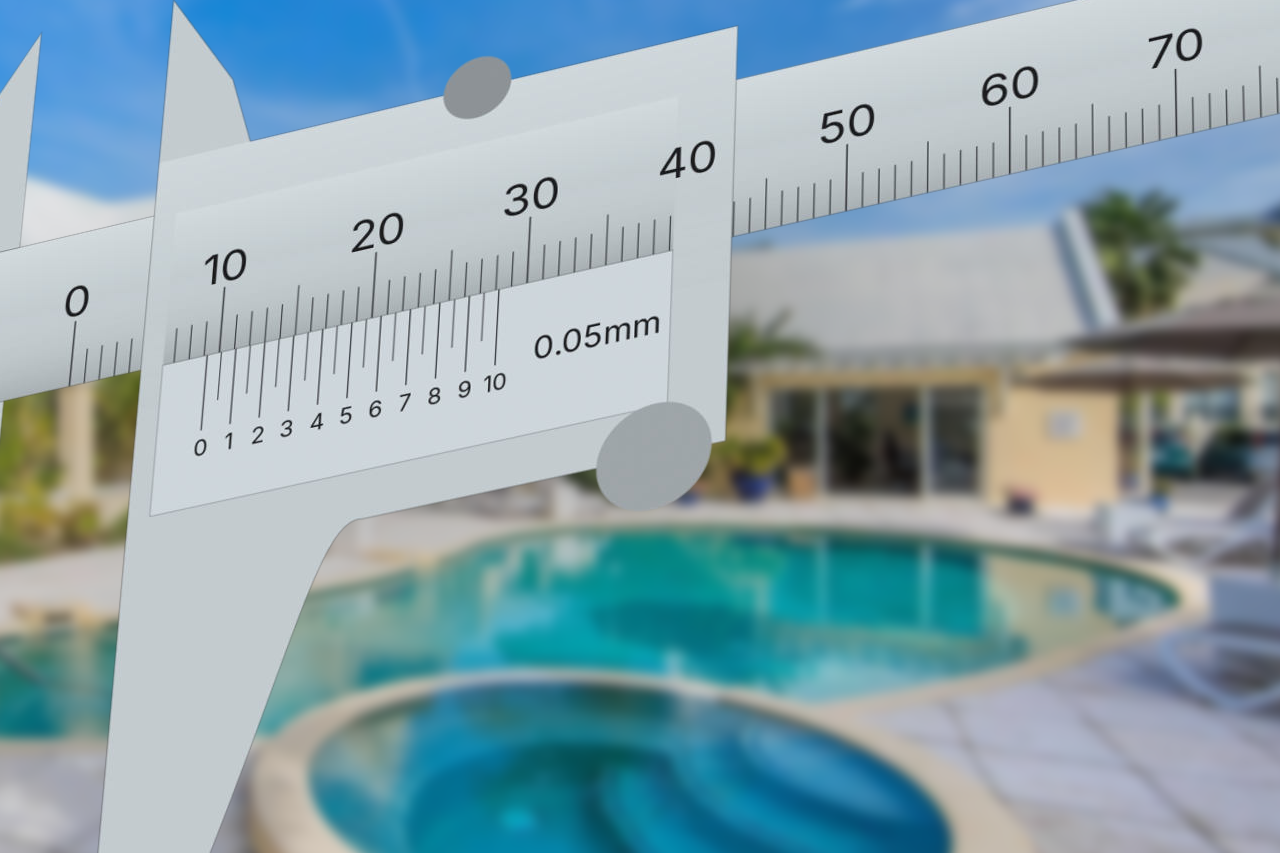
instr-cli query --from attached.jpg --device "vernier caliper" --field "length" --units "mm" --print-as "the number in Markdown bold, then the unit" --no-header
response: **9.2** mm
